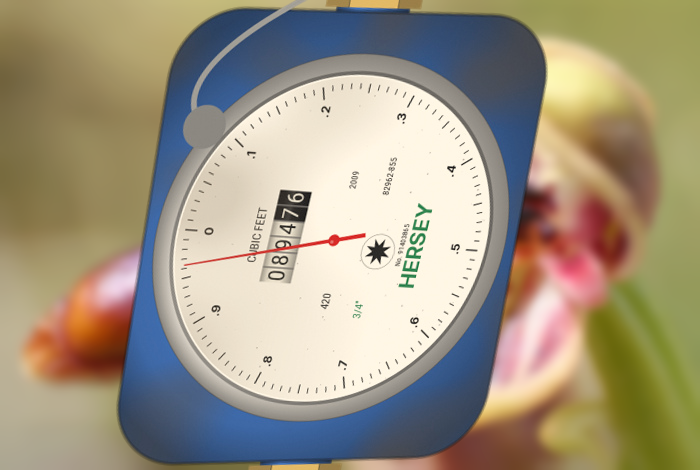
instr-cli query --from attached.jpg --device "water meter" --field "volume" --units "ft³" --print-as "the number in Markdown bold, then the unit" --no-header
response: **89475.96** ft³
